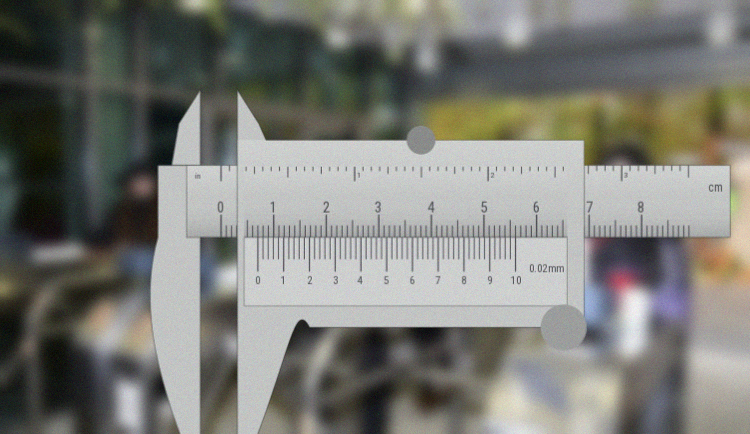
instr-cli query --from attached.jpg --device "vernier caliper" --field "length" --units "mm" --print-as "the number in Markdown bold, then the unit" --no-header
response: **7.0** mm
